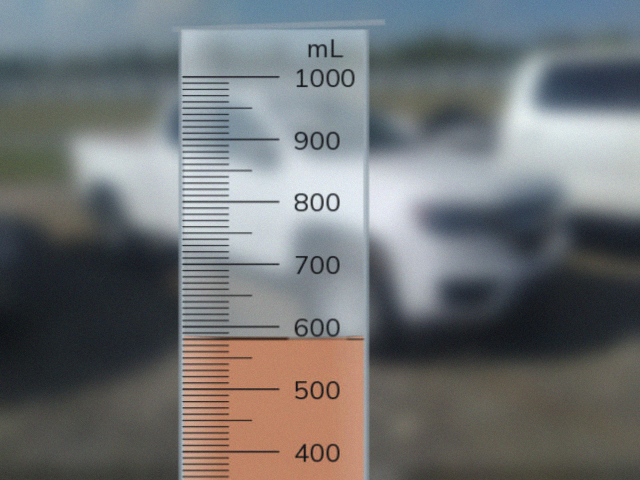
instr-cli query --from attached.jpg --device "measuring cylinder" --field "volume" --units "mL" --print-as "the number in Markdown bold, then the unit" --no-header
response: **580** mL
